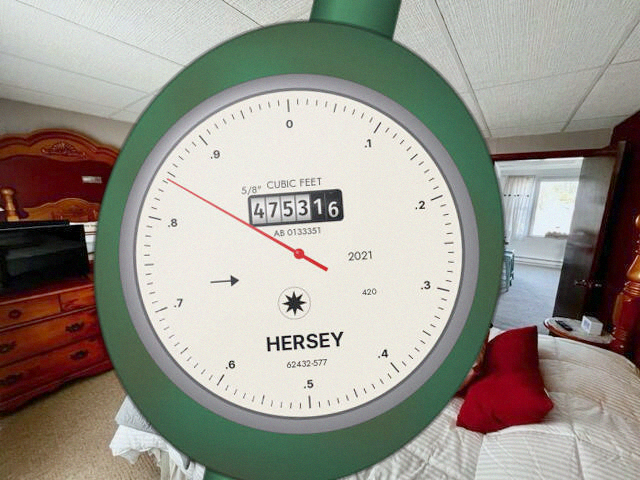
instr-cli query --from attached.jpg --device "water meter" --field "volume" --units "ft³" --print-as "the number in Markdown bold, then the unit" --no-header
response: **475315.84** ft³
